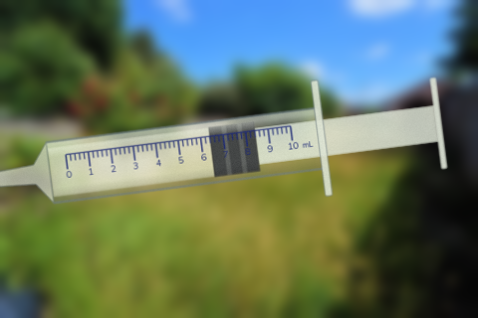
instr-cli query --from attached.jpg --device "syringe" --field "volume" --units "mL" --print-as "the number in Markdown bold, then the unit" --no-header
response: **6.4** mL
